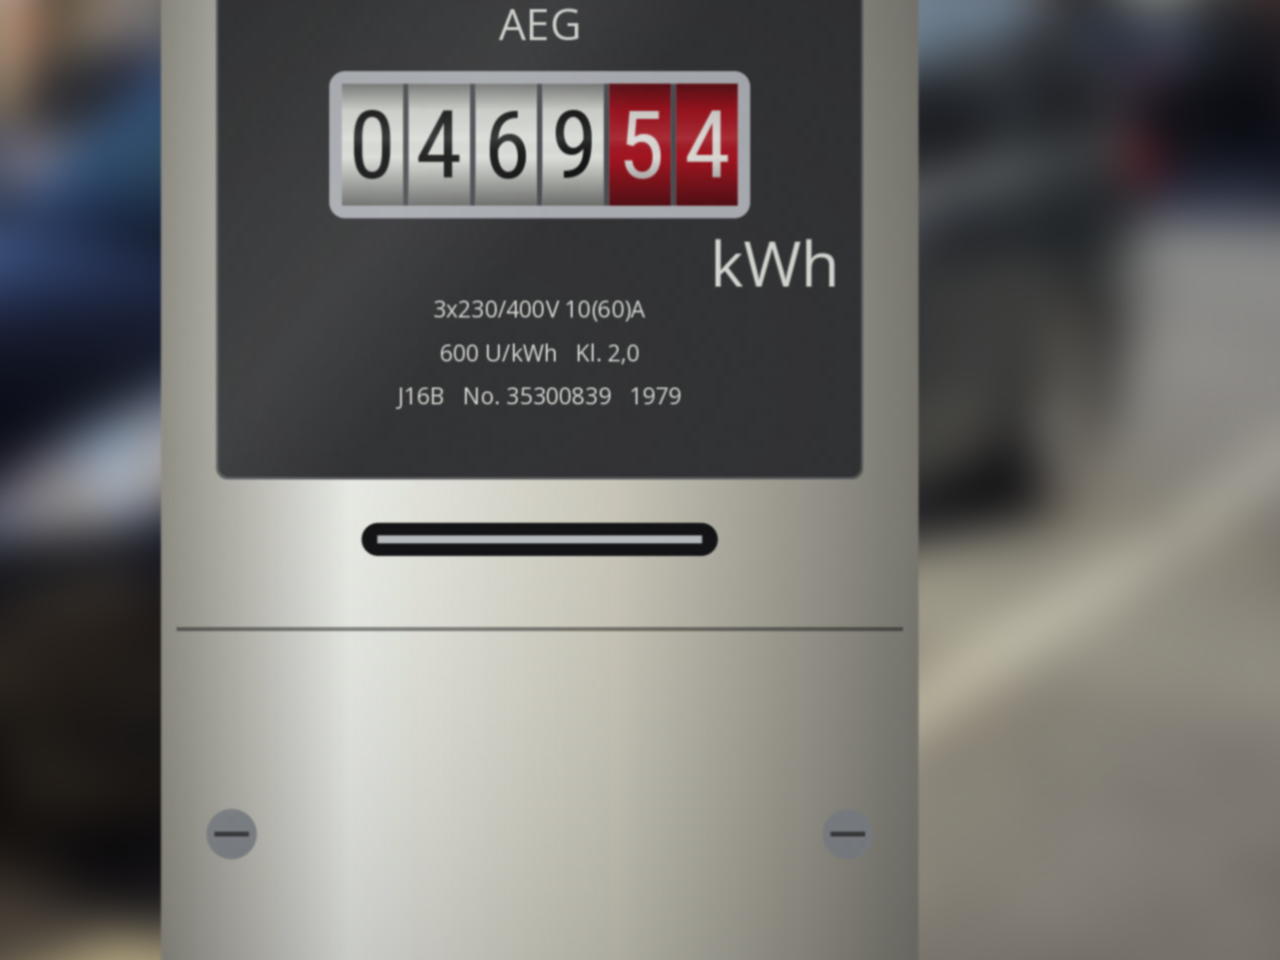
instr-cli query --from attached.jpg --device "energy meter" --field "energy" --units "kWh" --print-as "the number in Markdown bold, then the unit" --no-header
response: **469.54** kWh
